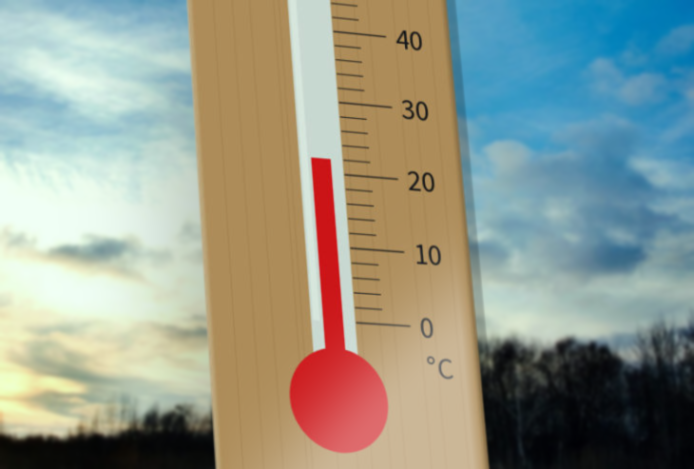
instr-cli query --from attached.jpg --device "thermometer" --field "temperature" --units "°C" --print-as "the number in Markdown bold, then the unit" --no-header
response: **22** °C
